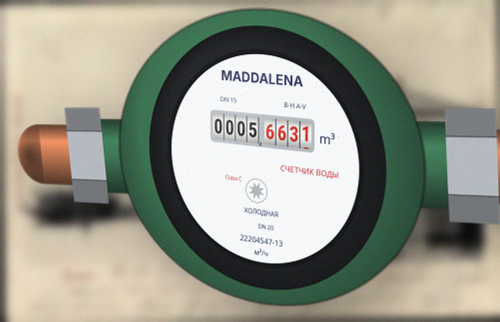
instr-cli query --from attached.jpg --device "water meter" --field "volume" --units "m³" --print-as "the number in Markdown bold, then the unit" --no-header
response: **5.6631** m³
